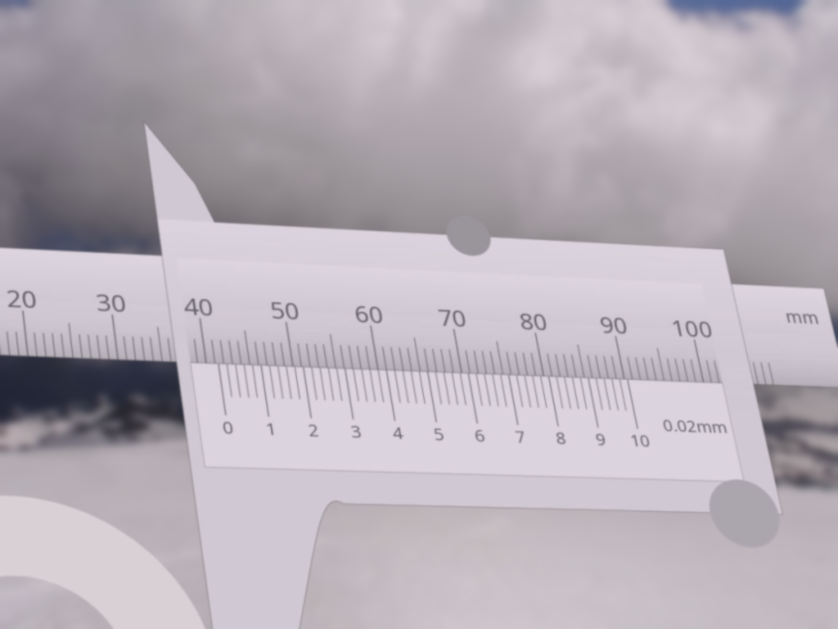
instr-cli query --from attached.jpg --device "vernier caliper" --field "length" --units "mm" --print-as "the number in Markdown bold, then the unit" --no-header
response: **41.4** mm
